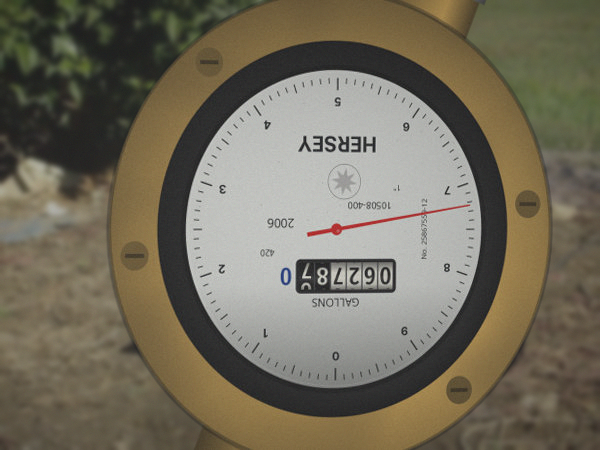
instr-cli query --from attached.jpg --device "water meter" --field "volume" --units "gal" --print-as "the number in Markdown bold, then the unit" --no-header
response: **627867.2** gal
